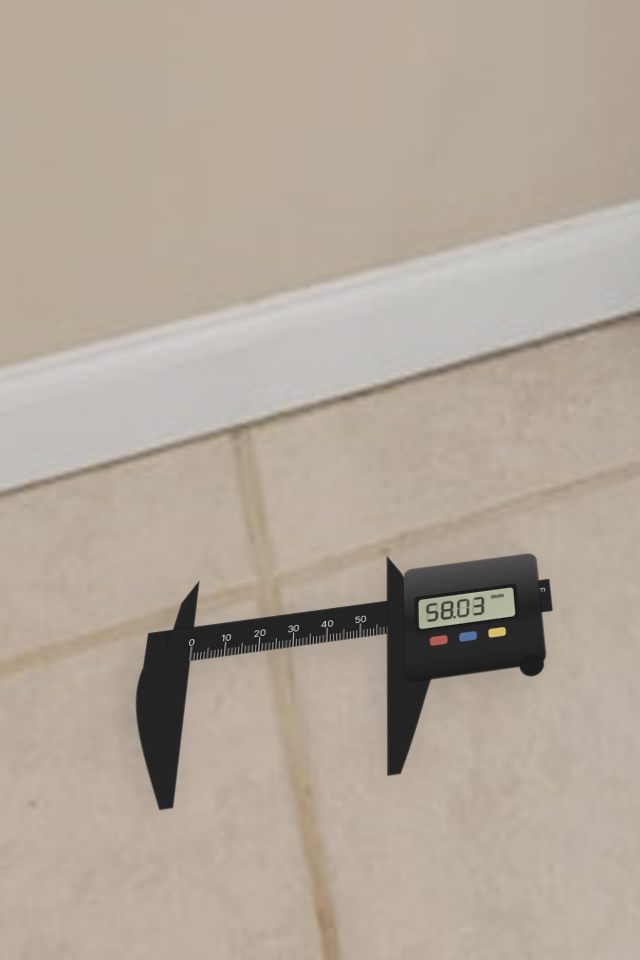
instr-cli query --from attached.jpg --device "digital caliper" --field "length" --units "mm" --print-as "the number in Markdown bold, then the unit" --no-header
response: **58.03** mm
